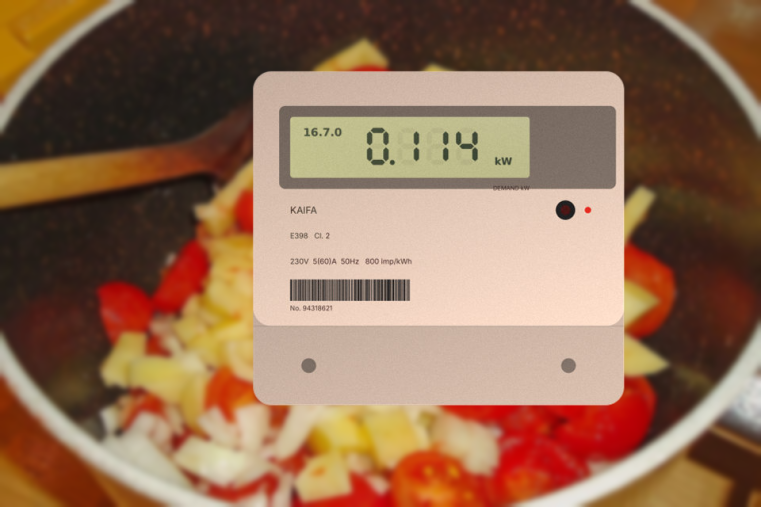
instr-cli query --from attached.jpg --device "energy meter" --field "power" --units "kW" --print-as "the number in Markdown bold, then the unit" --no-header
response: **0.114** kW
